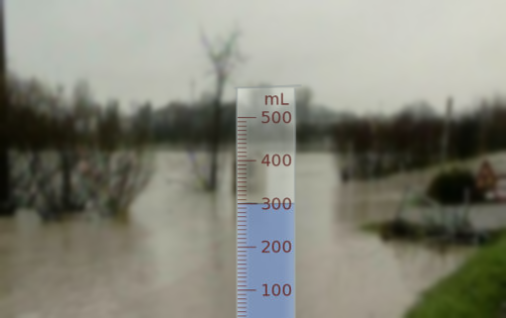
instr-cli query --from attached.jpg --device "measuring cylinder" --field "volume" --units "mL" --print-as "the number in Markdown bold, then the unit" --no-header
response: **300** mL
